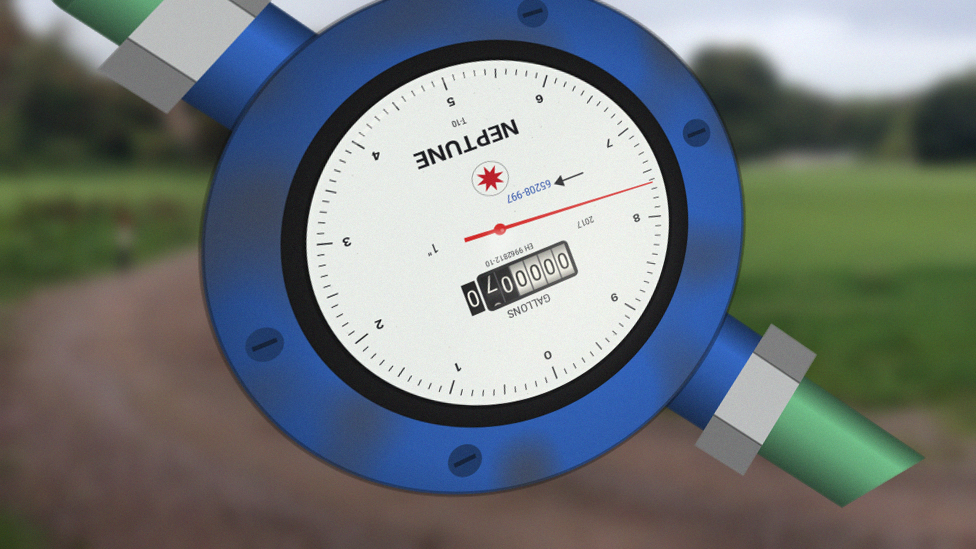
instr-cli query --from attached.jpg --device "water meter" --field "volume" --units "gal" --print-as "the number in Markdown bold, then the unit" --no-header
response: **67.6** gal
